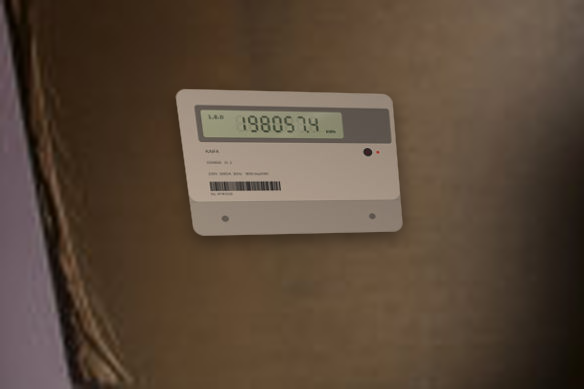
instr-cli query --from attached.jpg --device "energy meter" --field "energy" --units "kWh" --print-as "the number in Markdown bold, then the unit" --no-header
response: **198057.4** kWh
